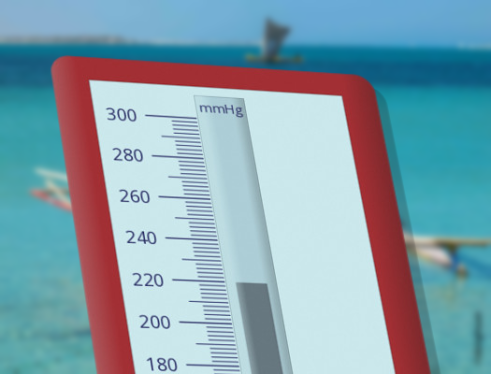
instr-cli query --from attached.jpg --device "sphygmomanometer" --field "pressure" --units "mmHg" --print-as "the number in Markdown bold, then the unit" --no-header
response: **220** mmHg
